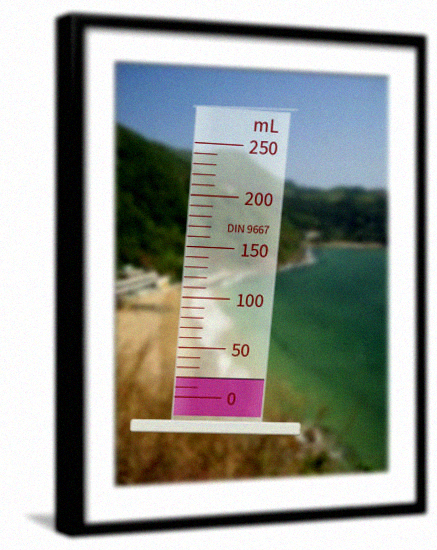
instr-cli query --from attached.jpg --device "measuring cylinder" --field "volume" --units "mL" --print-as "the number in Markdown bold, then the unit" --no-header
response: **20** mL
